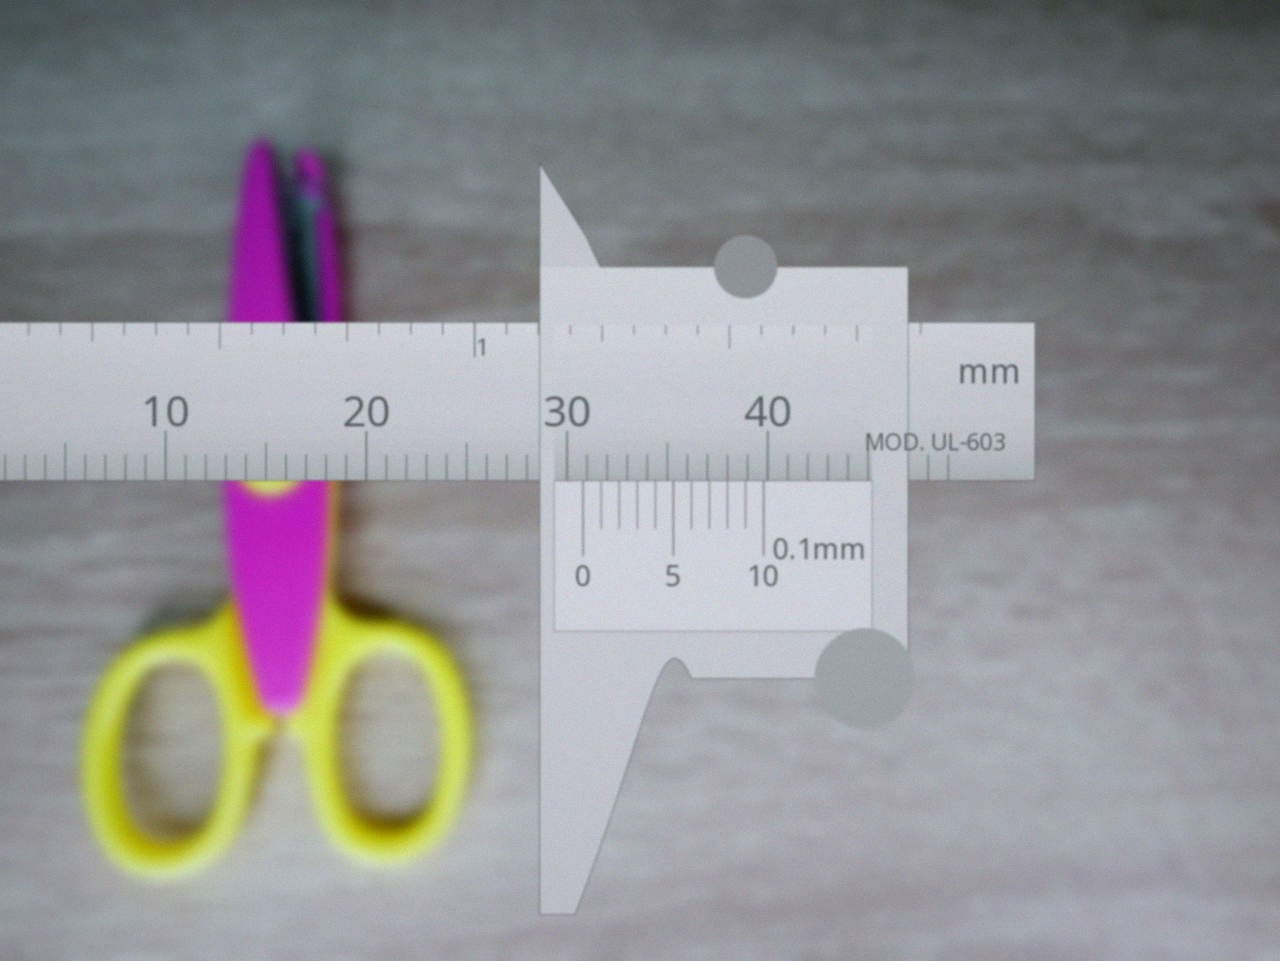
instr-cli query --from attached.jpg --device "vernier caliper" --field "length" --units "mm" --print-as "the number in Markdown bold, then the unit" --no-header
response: **30.8** mm
